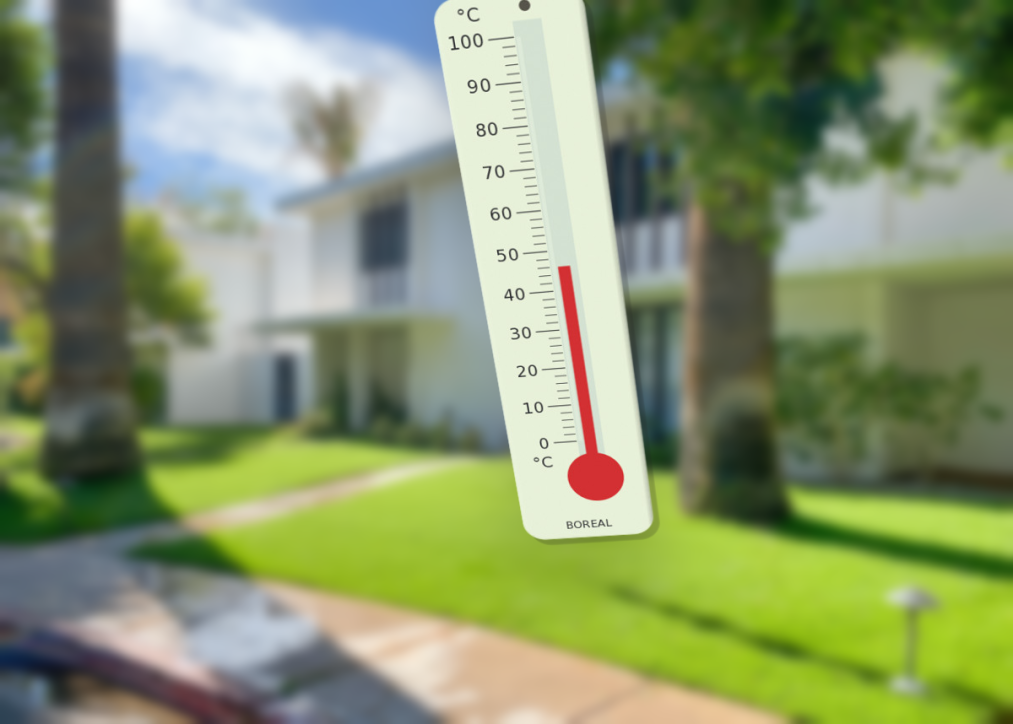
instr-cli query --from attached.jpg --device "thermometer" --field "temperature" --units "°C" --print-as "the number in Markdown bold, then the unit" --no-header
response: **46** °C
